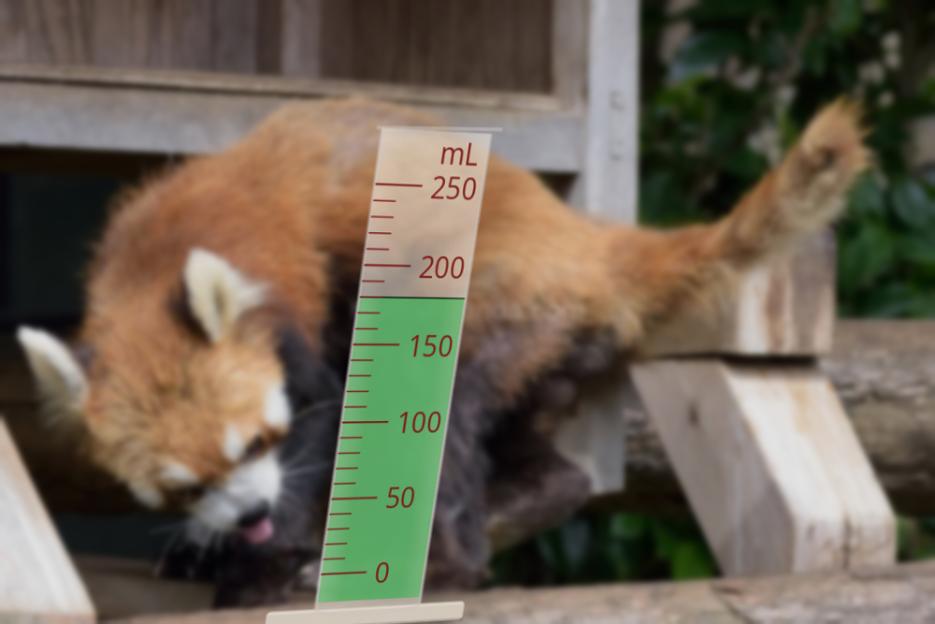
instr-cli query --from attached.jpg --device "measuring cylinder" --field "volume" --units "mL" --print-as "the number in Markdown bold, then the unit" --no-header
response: **180** mL
